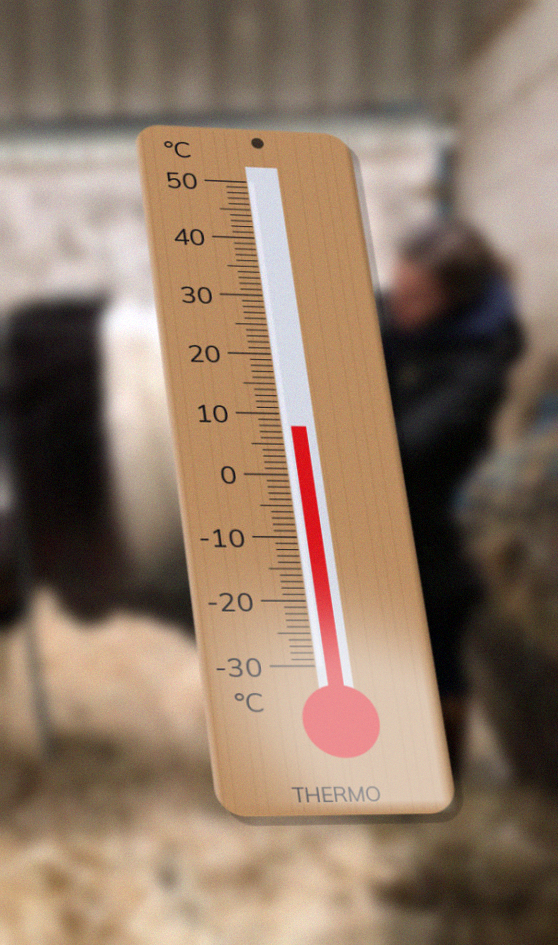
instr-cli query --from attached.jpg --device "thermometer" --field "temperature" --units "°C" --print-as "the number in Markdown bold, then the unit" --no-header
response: **8** °C
